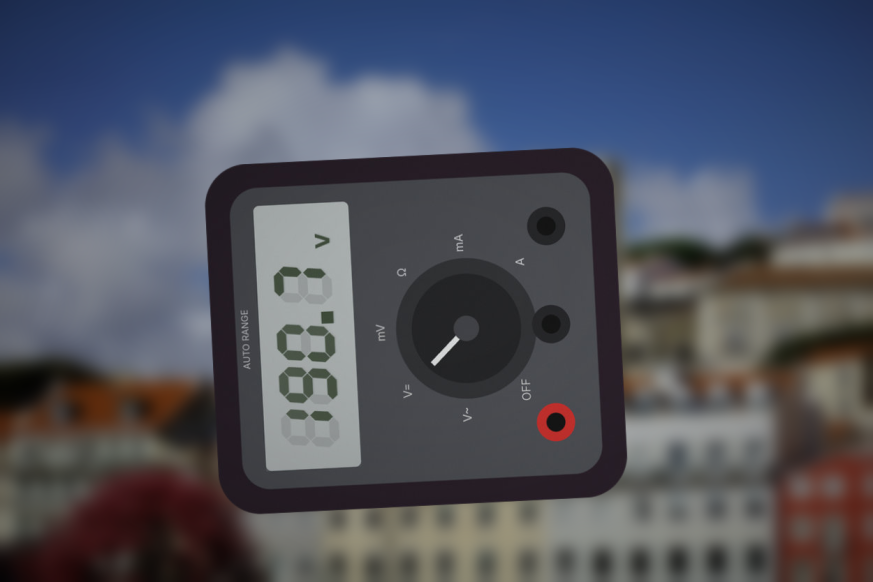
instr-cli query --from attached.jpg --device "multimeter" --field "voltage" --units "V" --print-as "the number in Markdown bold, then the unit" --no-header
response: **190.7** V
